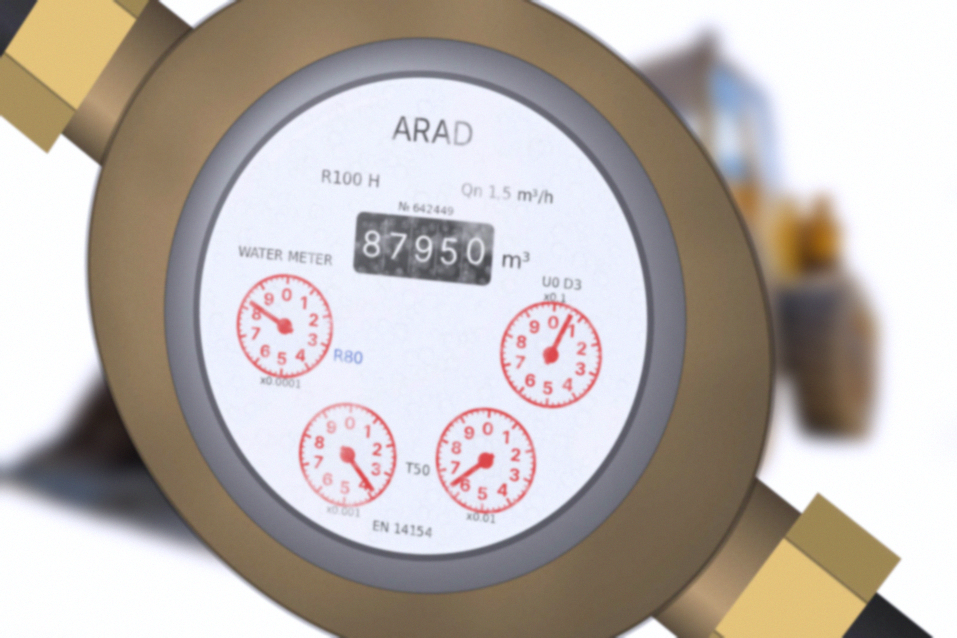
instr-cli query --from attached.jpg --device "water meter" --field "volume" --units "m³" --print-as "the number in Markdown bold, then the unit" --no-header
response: **87950.0638** m³
